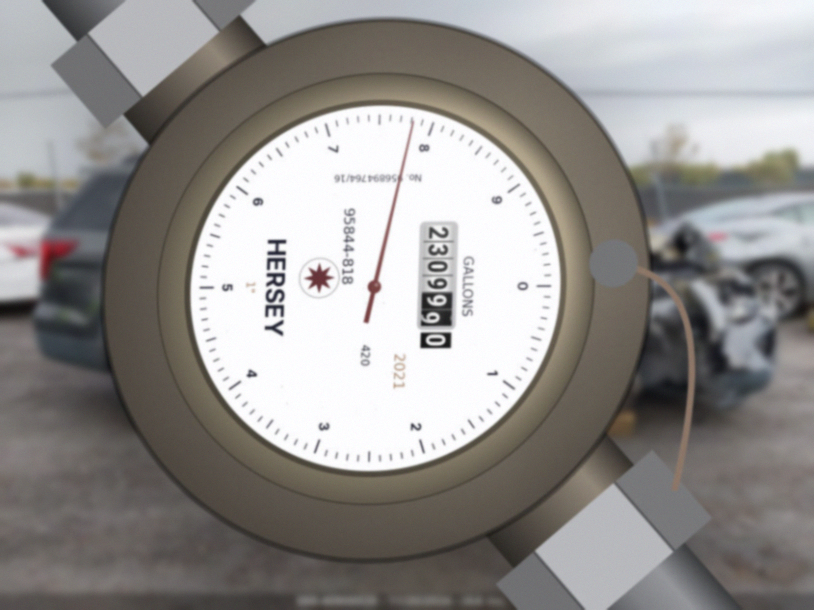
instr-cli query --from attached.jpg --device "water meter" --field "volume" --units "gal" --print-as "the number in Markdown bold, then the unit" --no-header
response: **2309987.8** gal
